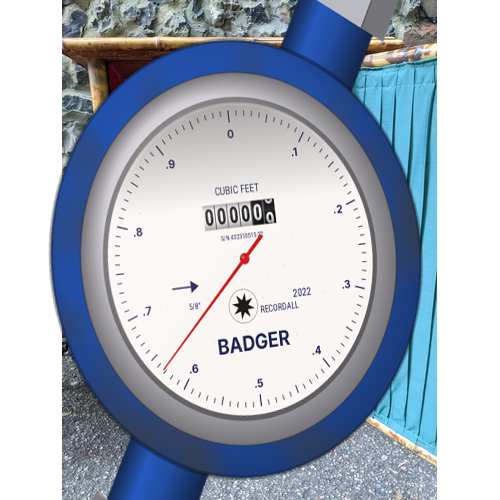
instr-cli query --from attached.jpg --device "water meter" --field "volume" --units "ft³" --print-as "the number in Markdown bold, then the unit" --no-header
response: **8.63** ft³
